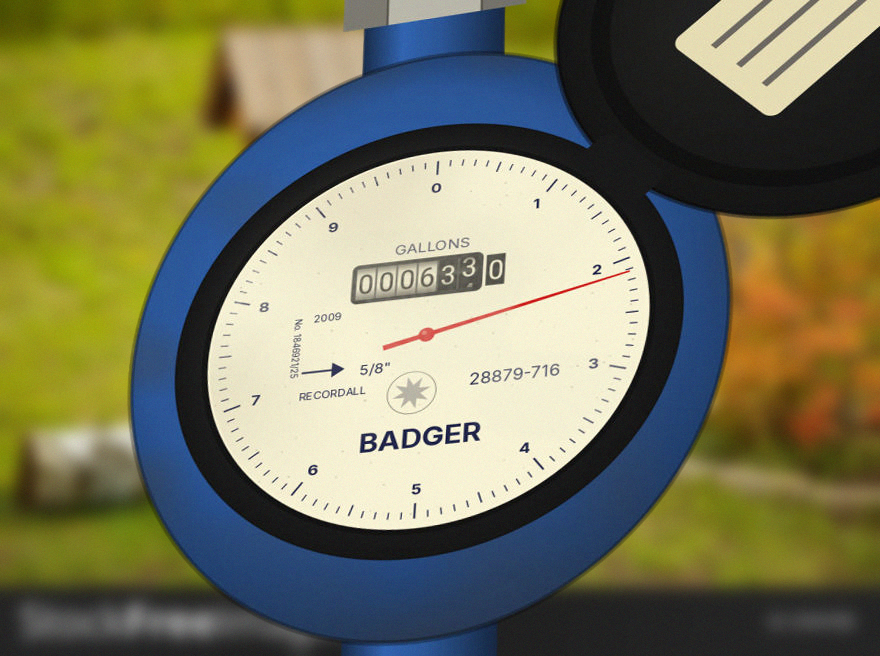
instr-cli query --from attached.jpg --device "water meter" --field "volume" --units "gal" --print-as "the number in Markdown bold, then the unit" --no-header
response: **6332.1** gal
